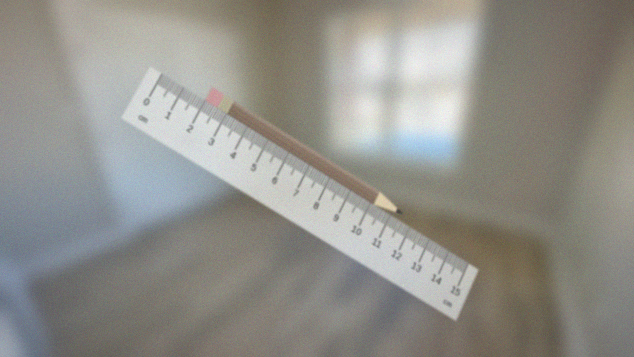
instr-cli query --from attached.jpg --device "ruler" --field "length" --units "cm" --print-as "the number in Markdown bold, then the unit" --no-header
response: **9.5** cm
